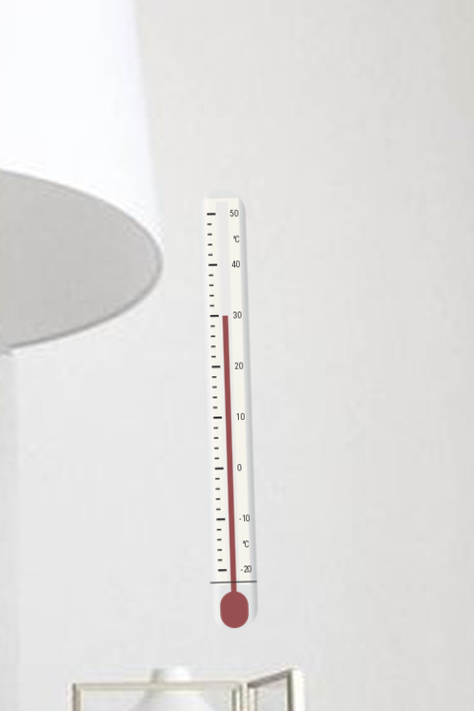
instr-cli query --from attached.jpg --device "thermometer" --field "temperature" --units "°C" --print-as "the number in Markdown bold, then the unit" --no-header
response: **30** °C
